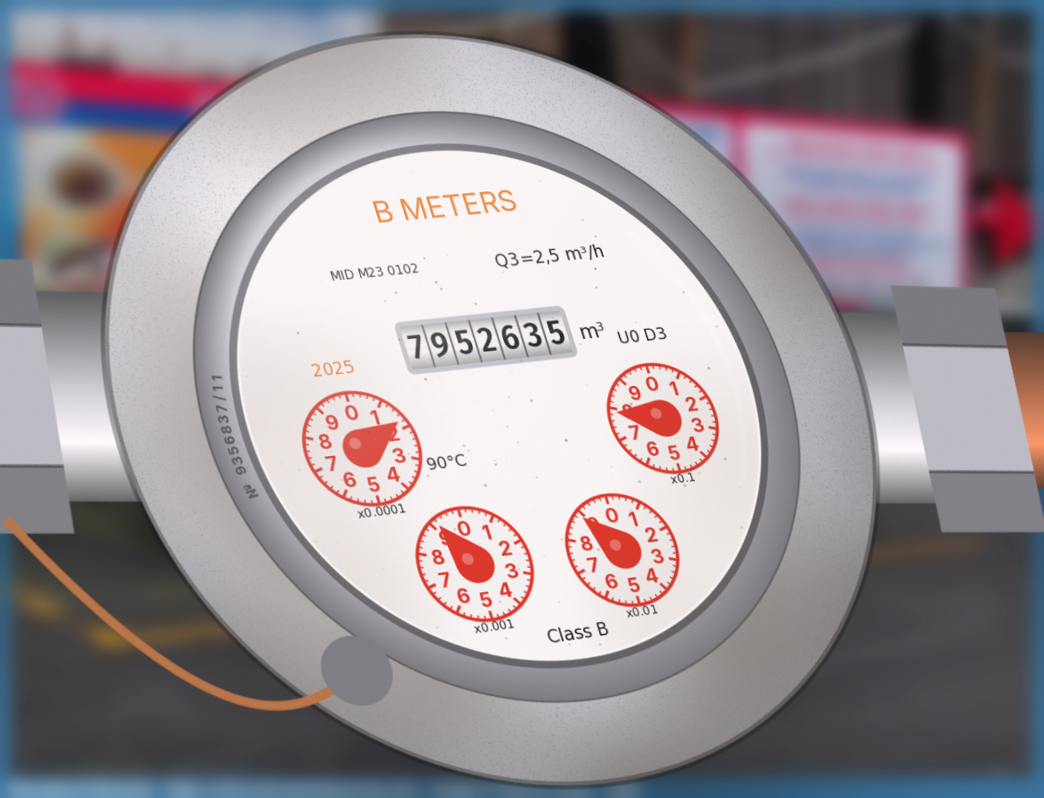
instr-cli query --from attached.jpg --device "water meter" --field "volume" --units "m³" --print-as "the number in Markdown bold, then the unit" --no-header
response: **7952635.7891** m³
